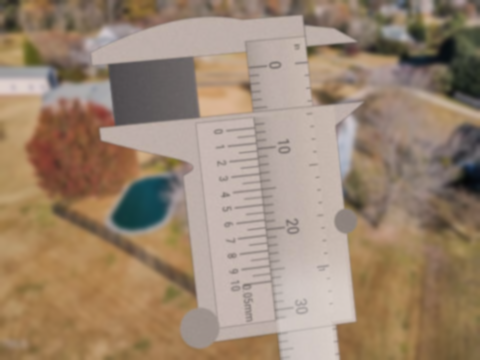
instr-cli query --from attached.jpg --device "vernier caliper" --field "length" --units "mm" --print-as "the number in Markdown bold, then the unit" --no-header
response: **7.4** mm
